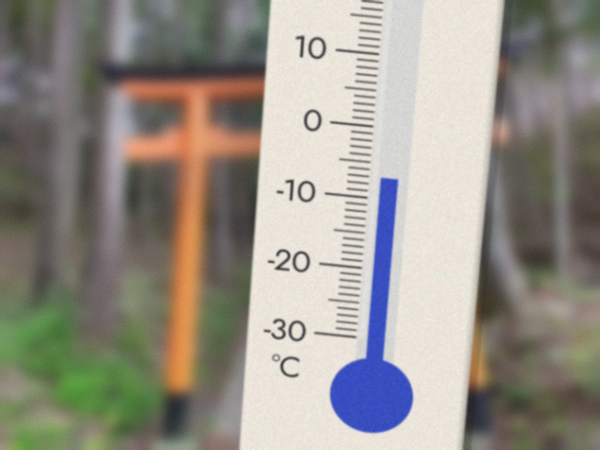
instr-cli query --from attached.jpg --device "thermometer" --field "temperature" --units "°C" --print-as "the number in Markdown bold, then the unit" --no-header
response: **-7** °C
